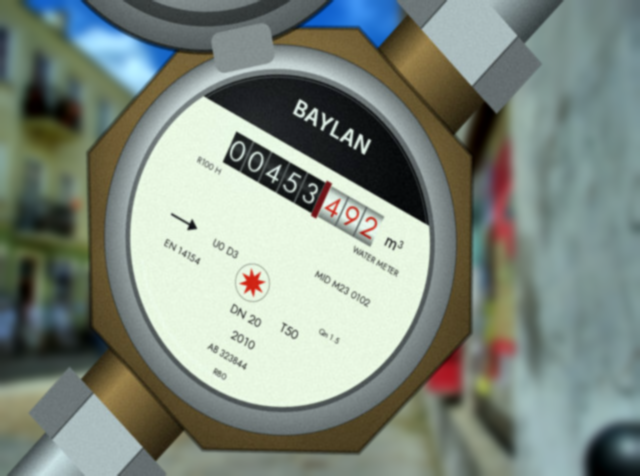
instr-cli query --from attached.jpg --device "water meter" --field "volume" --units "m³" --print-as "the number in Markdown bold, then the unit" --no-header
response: **453.492** m³
